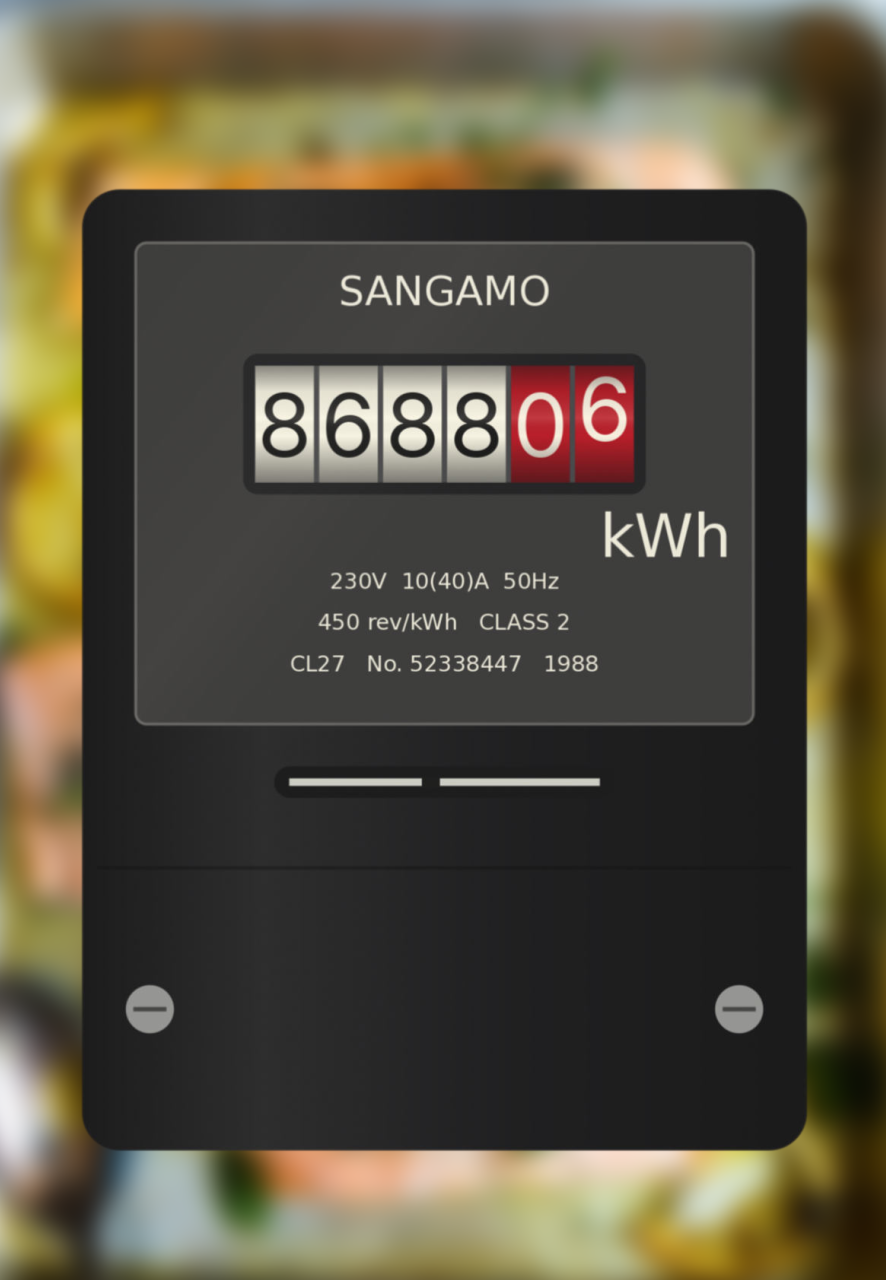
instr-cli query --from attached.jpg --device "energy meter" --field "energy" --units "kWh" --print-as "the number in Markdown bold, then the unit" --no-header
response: **8688.06** kWh
